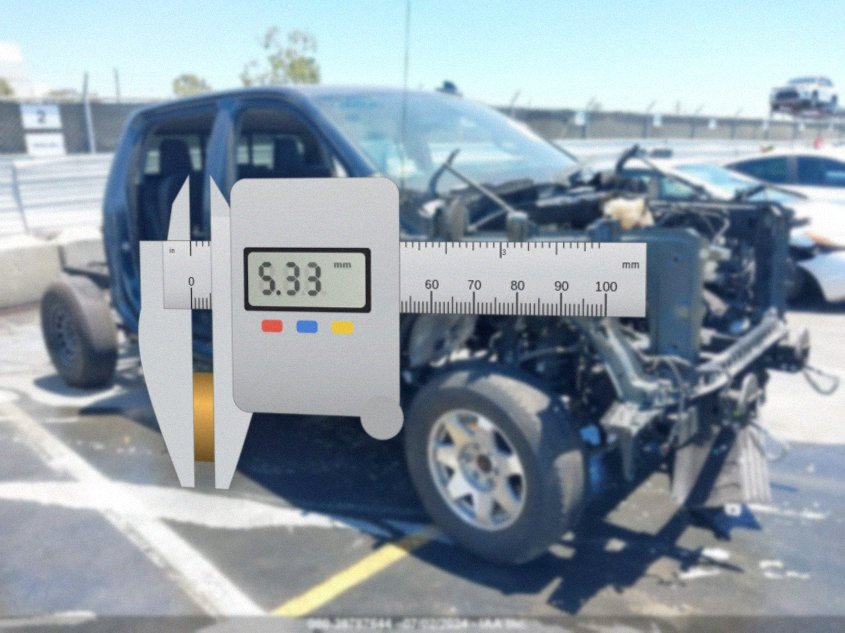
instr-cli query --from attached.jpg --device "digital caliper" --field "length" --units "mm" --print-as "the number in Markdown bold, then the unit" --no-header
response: **5.33** mm
